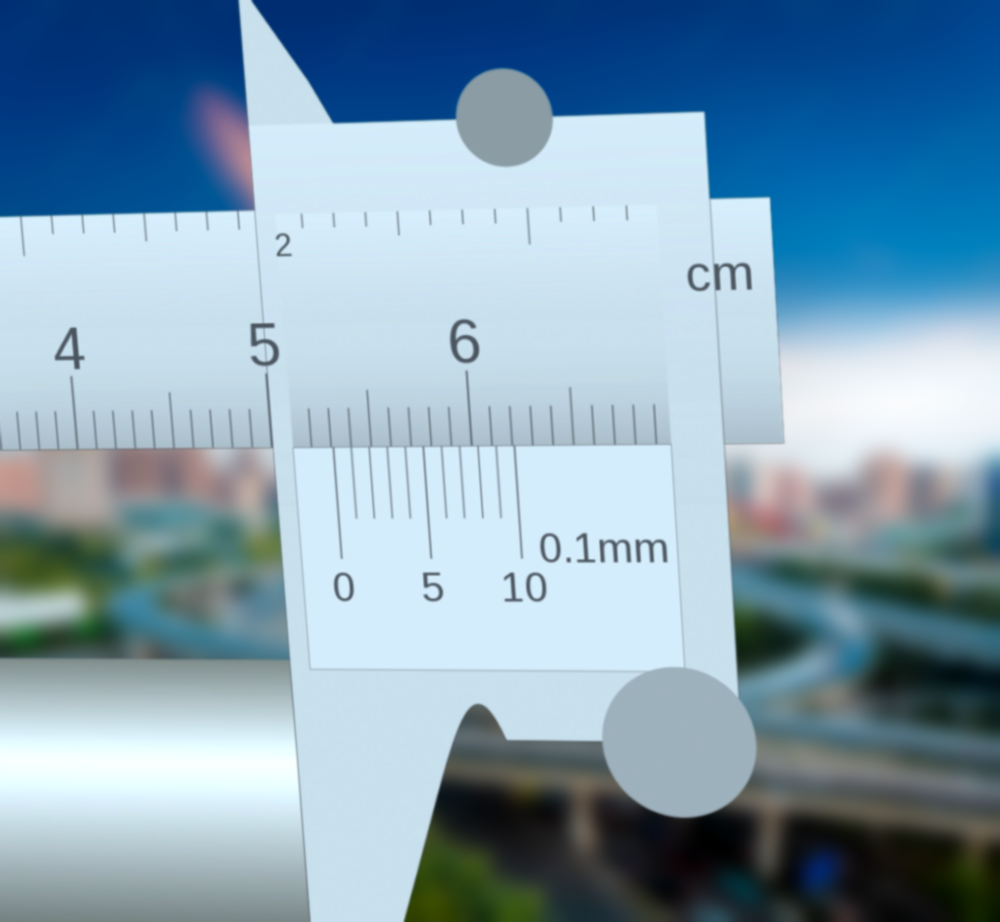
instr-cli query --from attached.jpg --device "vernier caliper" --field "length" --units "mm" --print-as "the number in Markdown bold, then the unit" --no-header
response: **53.1** mm
